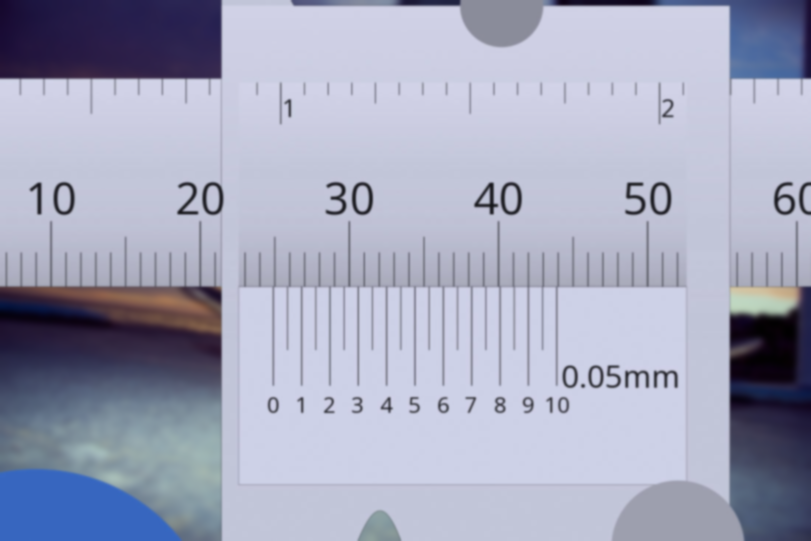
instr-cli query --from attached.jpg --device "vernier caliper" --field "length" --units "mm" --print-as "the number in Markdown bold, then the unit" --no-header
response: **24.9** mm
